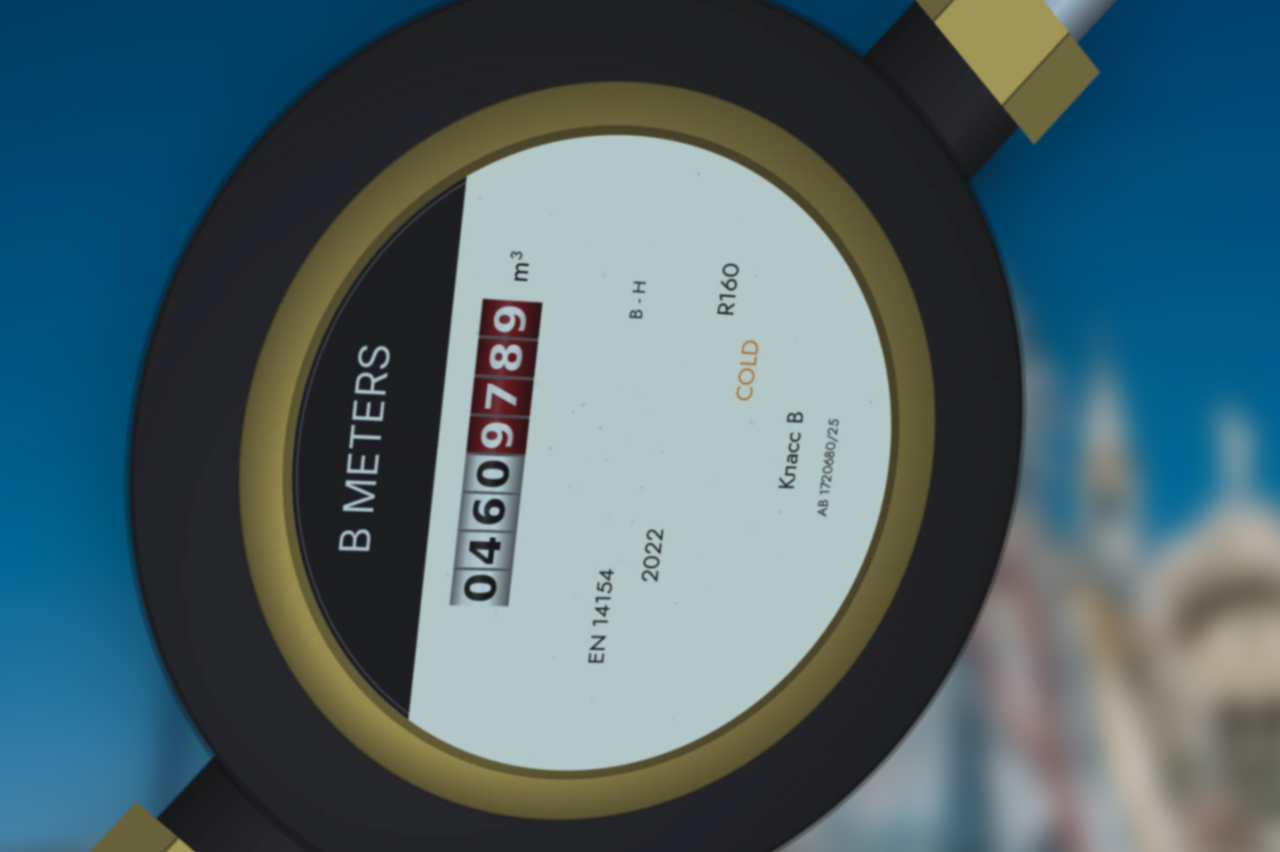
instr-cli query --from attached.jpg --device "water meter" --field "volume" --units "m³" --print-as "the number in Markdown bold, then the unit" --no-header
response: **460.9789** m³
